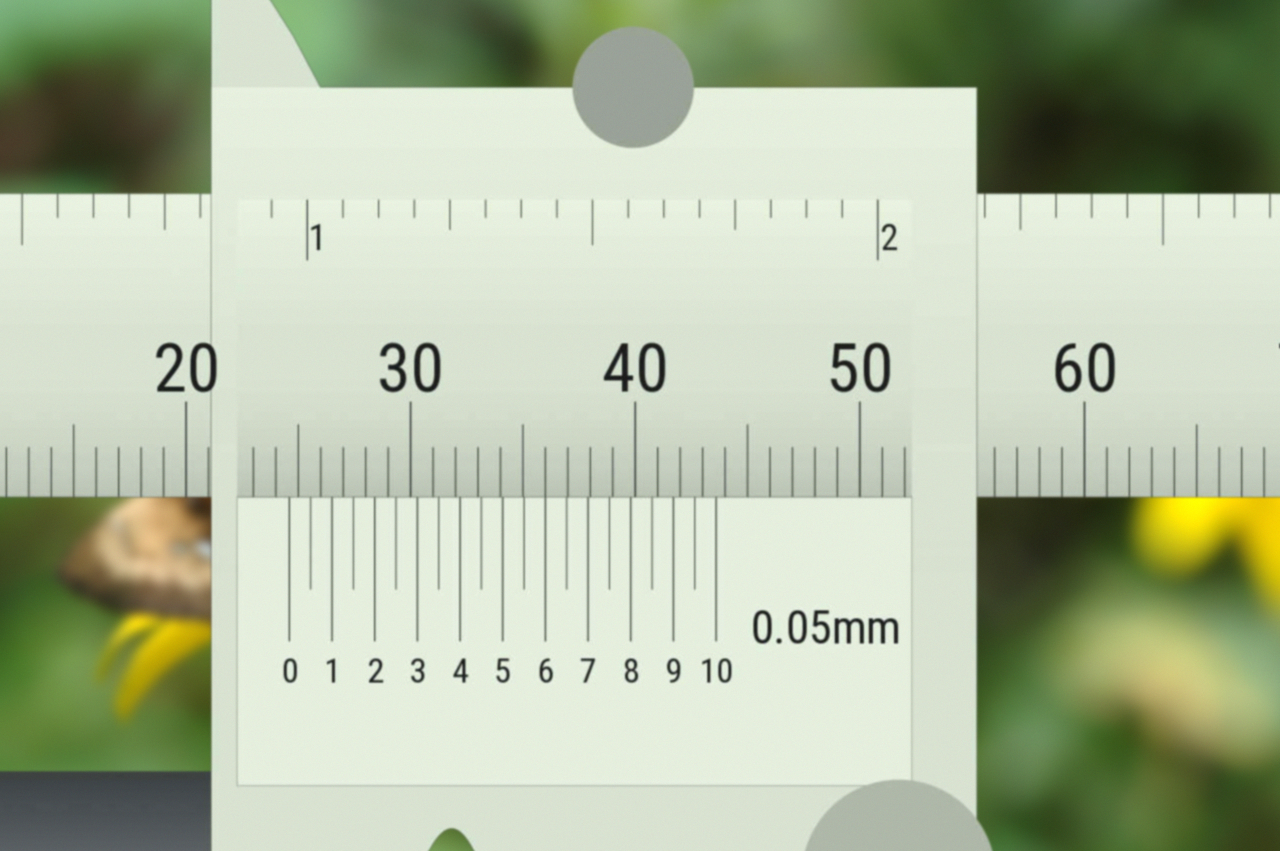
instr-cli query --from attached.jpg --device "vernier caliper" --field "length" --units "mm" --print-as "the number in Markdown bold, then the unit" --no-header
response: **24.6** mm
